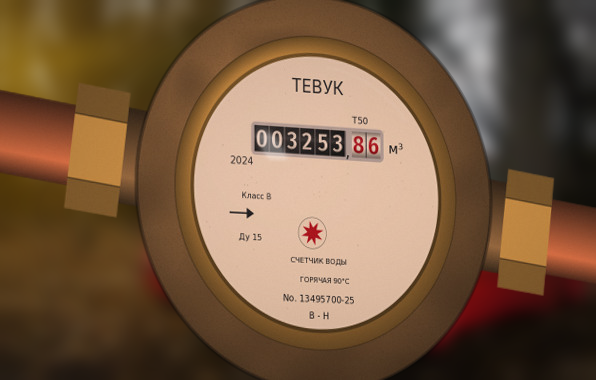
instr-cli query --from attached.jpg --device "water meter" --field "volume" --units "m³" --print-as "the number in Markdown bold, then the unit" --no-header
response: **3253.86** m³
